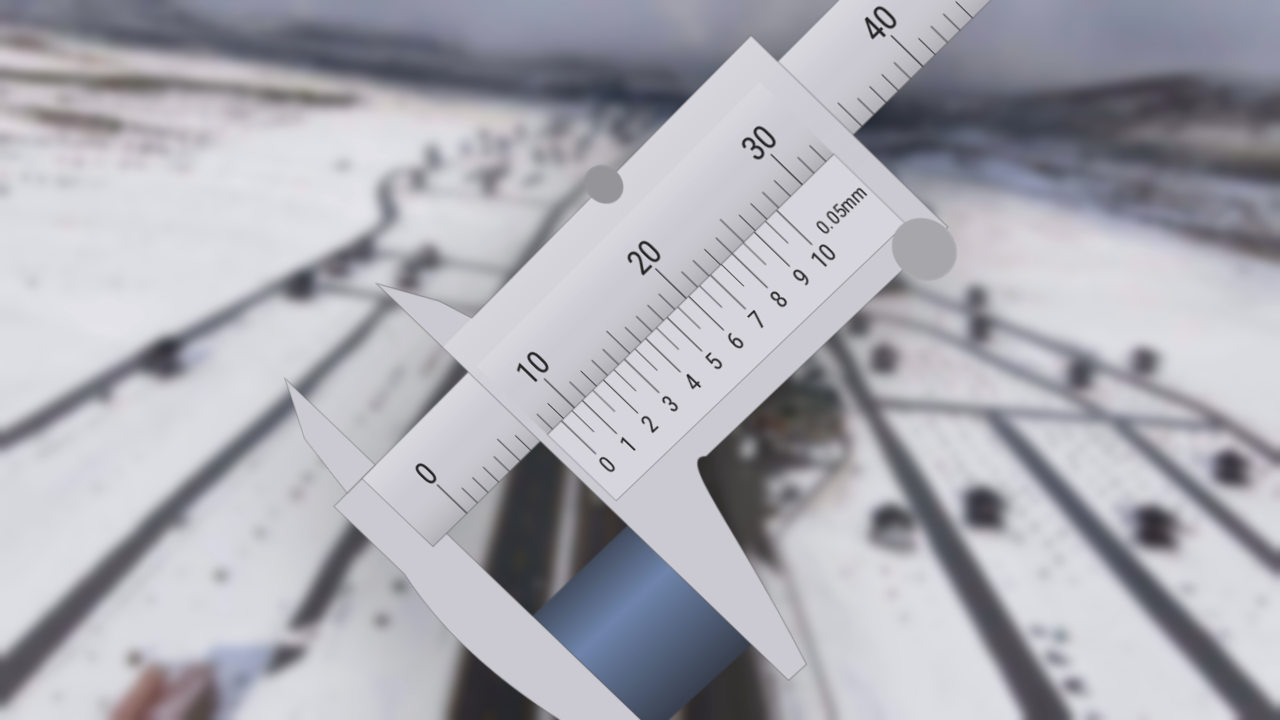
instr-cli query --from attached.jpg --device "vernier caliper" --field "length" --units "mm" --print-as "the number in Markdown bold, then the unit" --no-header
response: **8.8** mm
